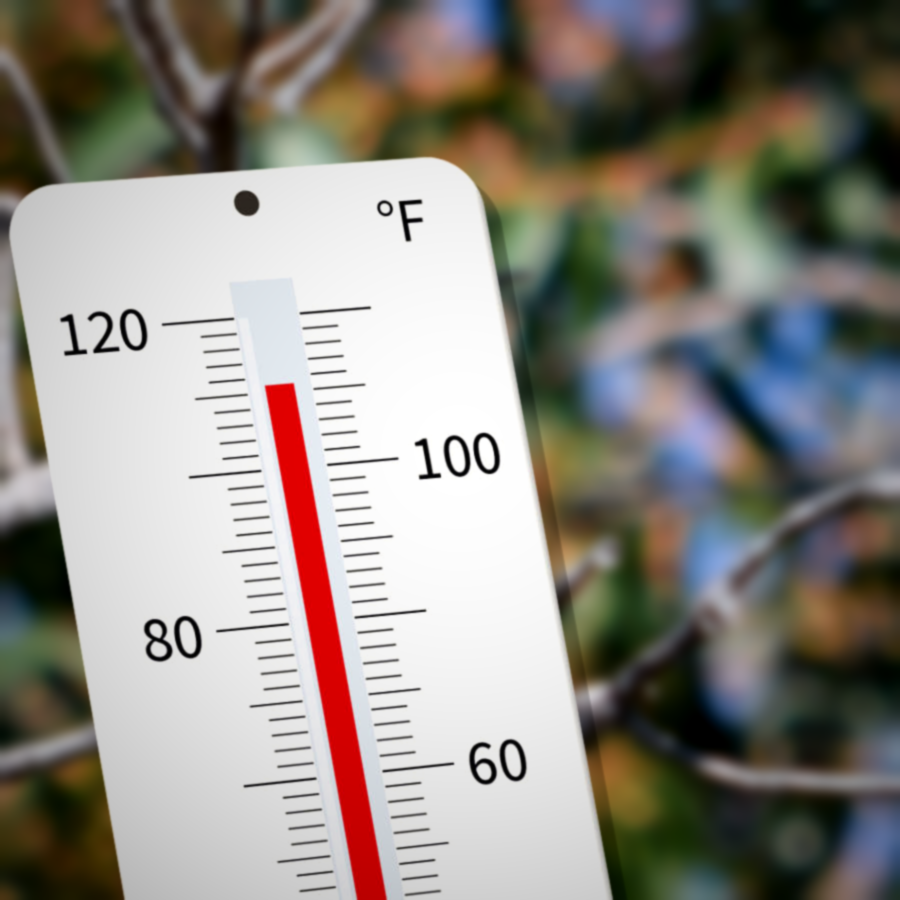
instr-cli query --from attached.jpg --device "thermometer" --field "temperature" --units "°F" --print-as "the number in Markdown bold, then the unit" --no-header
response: **111** °F
